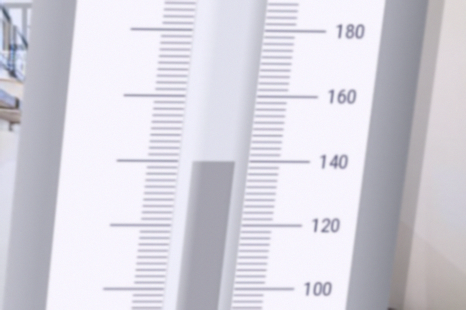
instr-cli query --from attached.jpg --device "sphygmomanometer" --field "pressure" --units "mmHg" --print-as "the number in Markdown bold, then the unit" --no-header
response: **140** mmHg
